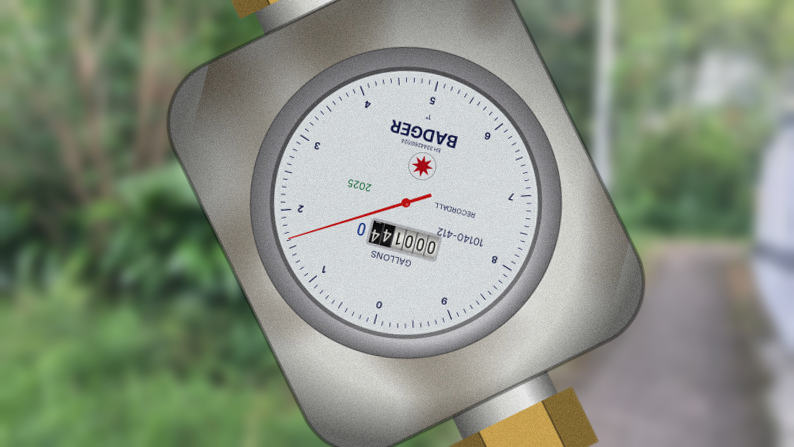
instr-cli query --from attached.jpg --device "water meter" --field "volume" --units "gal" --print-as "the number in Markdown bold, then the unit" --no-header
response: **1441.6** gal
